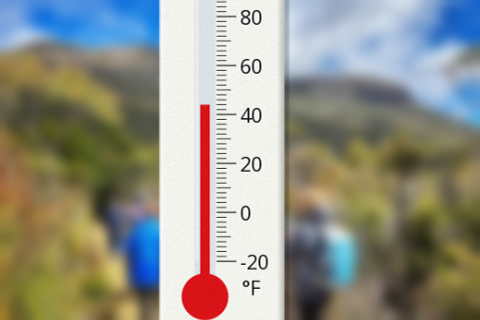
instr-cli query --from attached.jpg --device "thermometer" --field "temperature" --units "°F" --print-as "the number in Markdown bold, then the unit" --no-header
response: **44** °F
